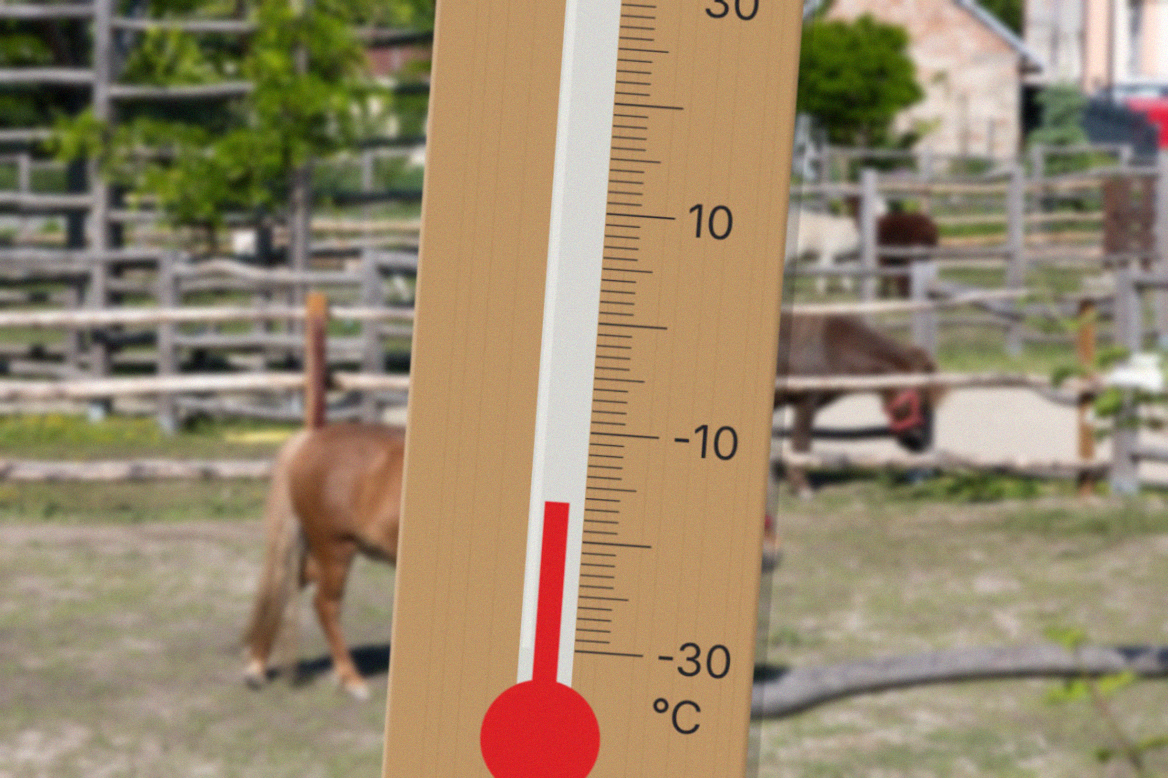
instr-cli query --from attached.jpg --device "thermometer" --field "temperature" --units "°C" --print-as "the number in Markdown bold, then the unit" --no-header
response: **-16.5** °C
